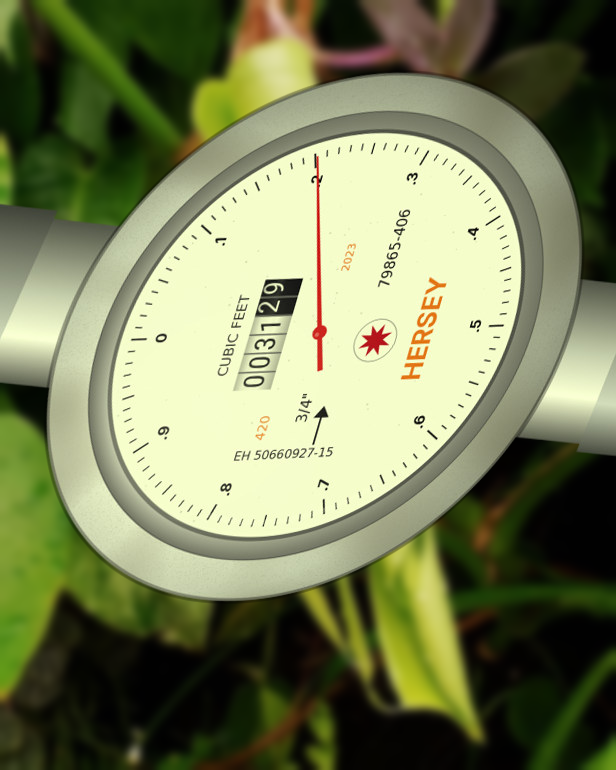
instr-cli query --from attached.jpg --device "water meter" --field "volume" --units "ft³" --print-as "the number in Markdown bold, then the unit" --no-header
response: **3129.20** ft³
